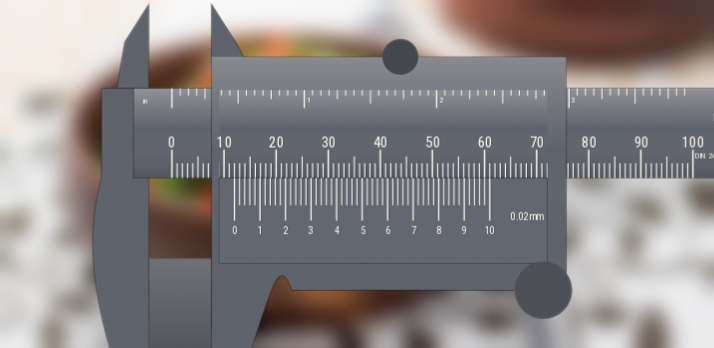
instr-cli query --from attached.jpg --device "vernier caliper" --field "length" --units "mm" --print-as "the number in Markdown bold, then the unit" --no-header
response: **12.0** mm
